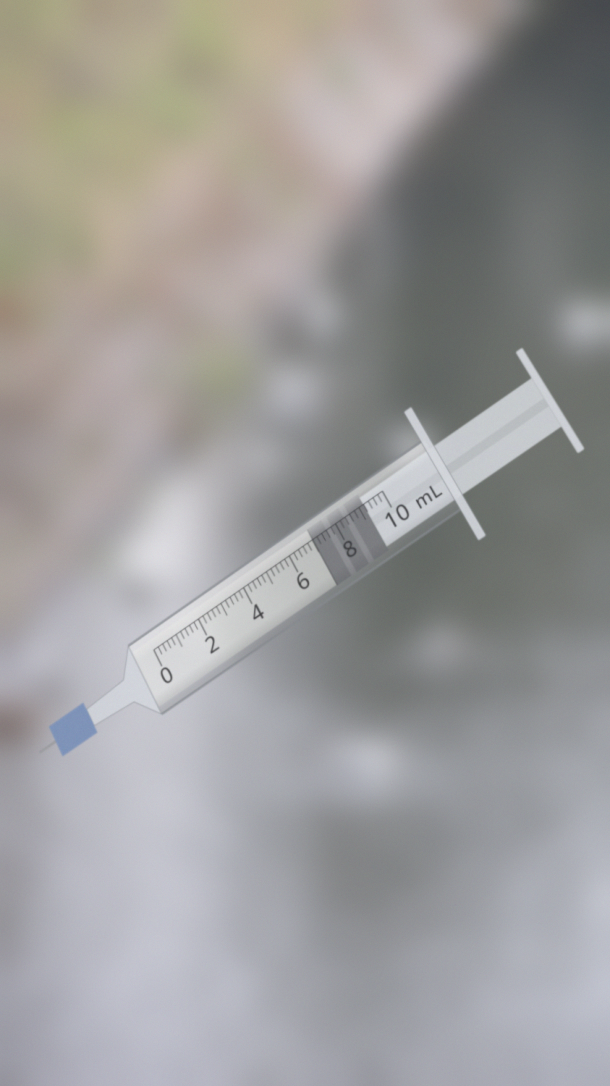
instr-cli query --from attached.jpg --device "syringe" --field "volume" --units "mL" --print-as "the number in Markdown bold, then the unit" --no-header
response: **7** mL
